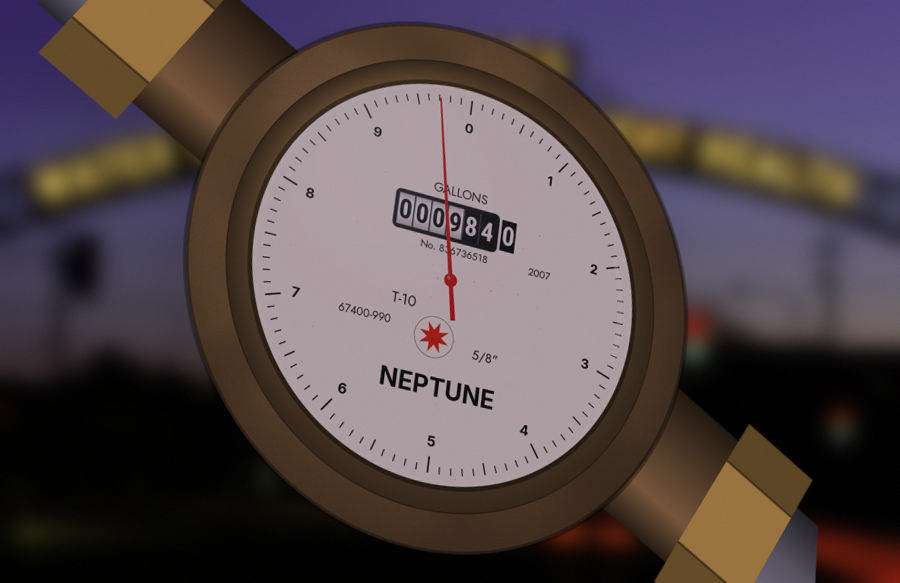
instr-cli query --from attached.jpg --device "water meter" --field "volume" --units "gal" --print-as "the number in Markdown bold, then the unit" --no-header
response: **9839.7** gal
